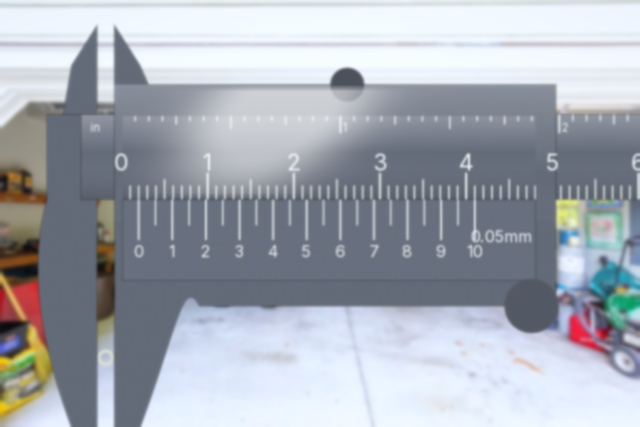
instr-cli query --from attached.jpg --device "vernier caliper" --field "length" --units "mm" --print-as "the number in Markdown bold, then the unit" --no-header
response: **2.0** mm
